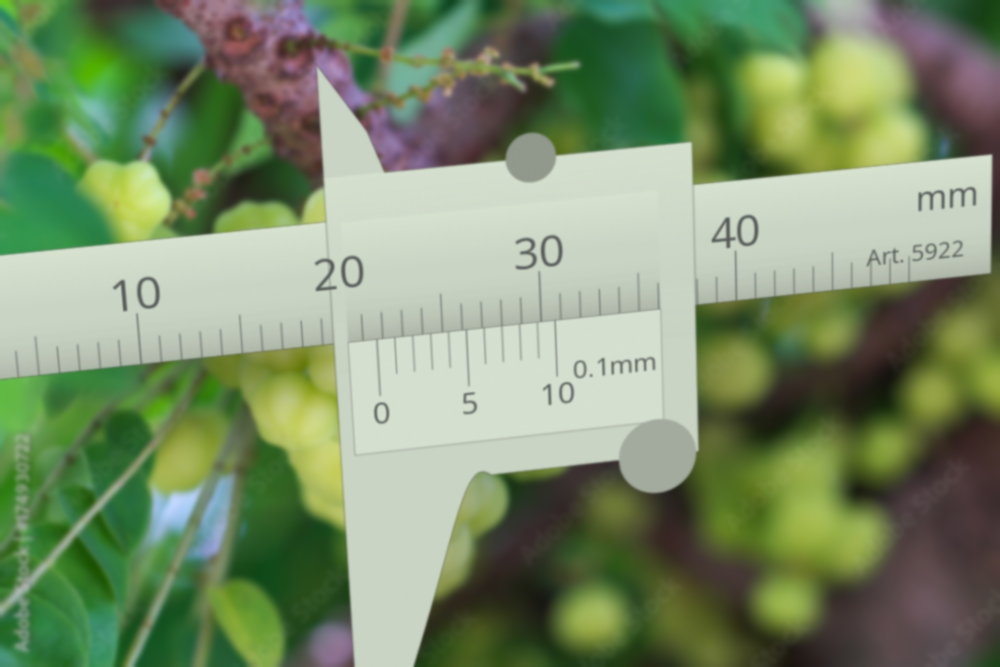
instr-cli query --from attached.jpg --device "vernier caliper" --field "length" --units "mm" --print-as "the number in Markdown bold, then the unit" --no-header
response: **21.7** mm
